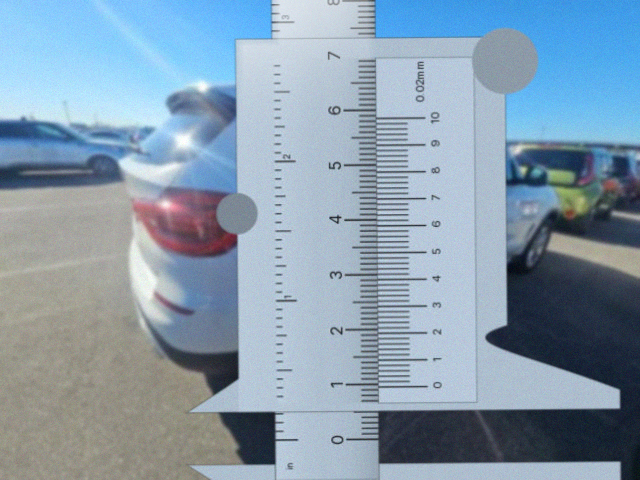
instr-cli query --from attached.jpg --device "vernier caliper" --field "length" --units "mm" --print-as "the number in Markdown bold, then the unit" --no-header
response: **9.5** mm
